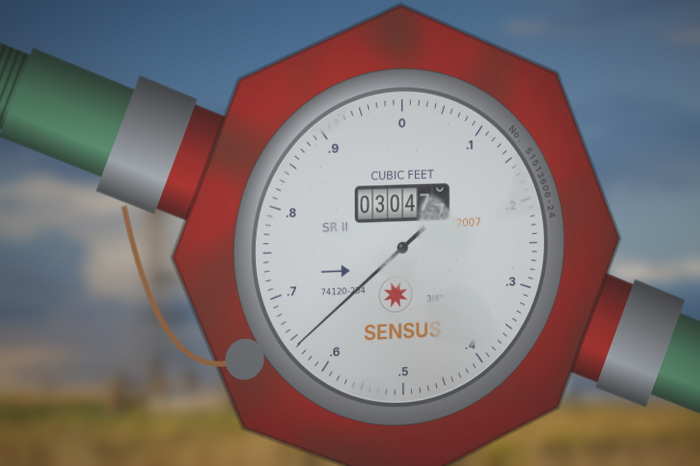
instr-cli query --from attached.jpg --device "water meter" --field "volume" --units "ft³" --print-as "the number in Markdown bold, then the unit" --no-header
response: **30476.64** ft³
